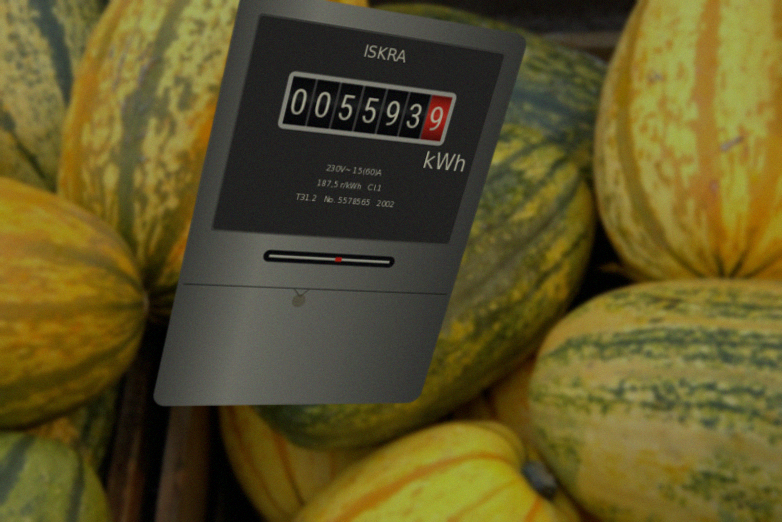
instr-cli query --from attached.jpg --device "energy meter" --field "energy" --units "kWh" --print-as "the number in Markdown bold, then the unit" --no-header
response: **5593.9** kWh
